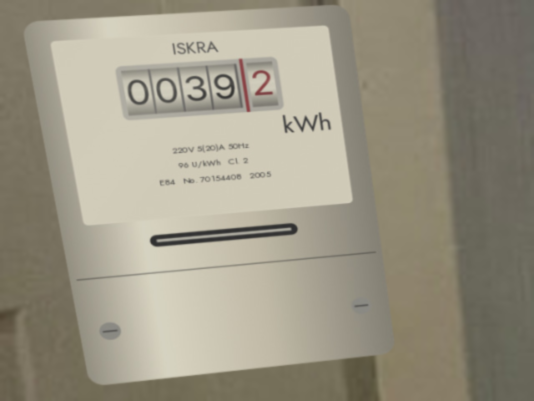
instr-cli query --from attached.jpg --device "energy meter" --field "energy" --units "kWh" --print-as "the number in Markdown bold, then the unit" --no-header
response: **39.2** kWh
